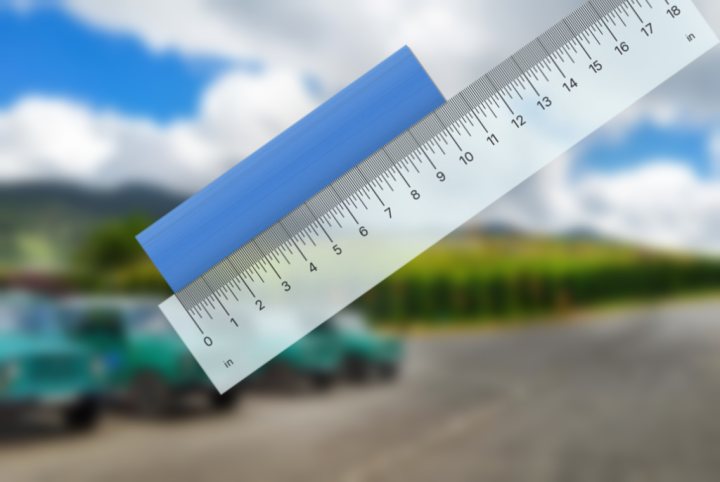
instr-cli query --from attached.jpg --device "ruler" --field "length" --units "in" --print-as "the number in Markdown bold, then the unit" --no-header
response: **10.5** in
